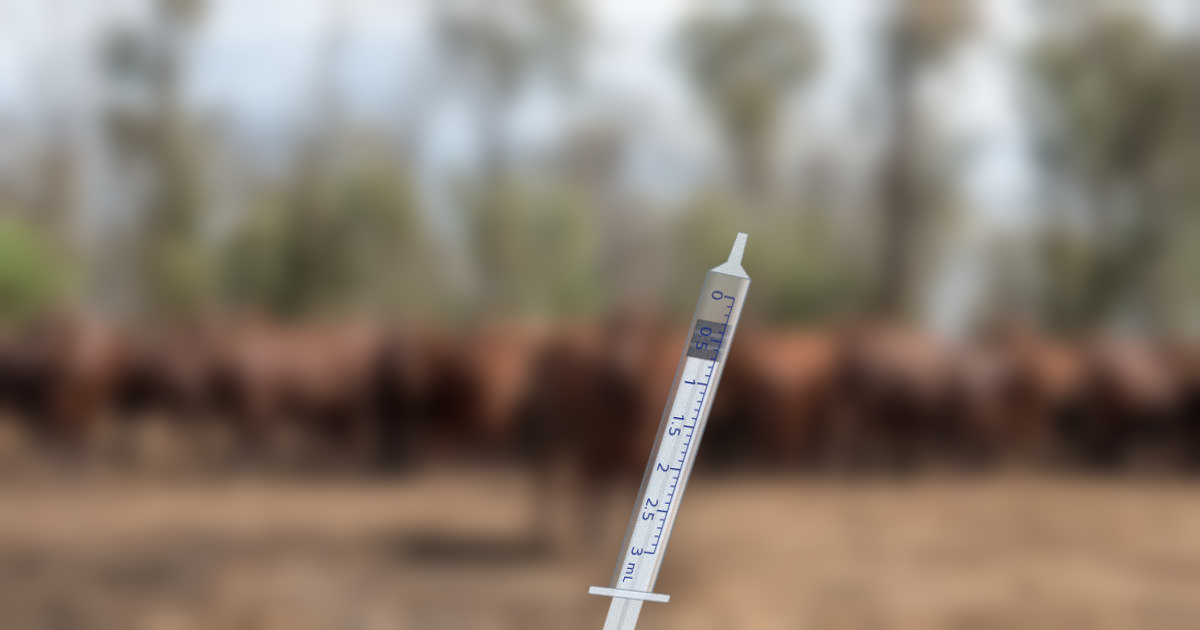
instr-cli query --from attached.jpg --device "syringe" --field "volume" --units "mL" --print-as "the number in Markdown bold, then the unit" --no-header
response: **0.3** mL
